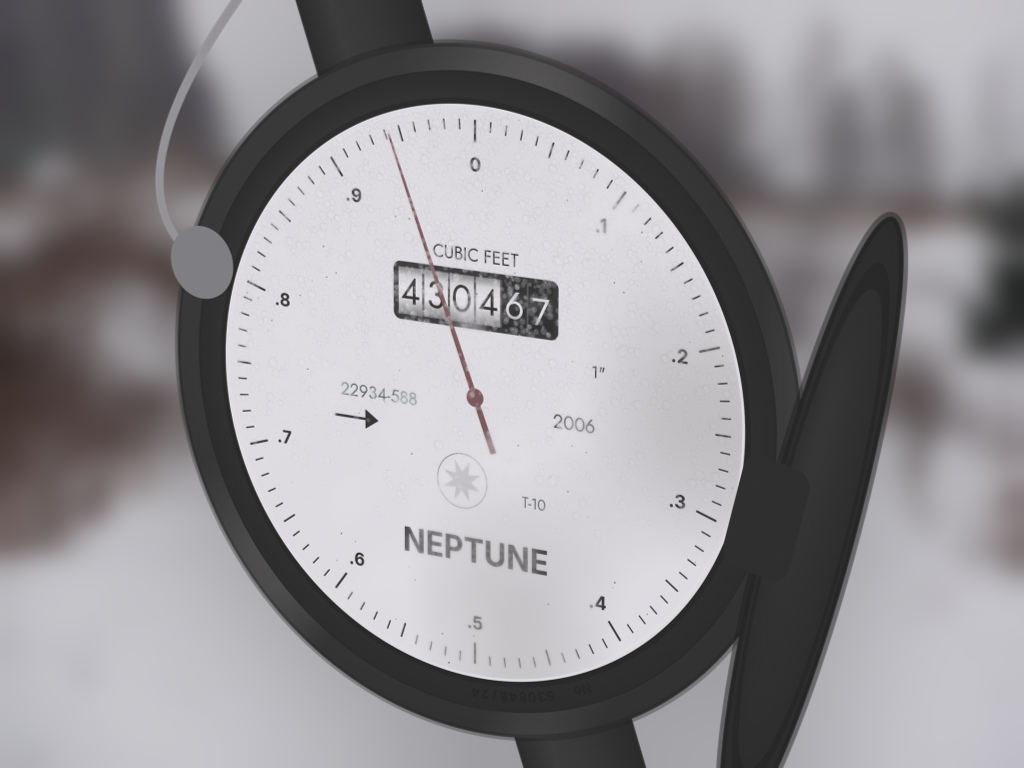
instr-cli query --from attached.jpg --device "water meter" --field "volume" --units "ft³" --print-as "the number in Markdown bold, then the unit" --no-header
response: **430466.94** ft³
